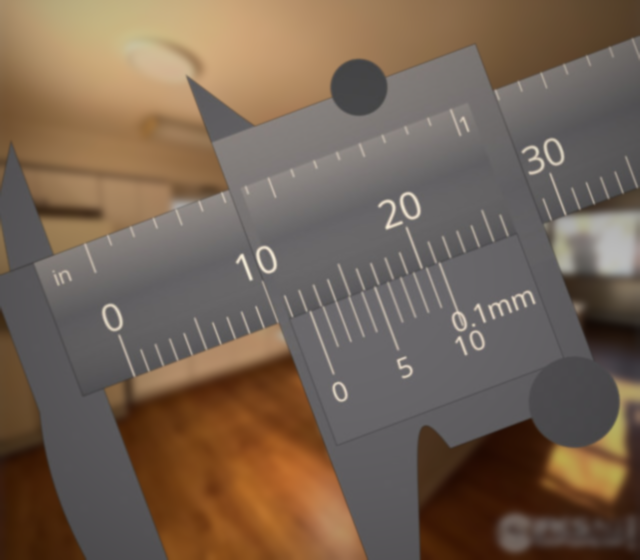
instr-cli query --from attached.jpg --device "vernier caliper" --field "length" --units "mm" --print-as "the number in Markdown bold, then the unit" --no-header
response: **12.2** mm
